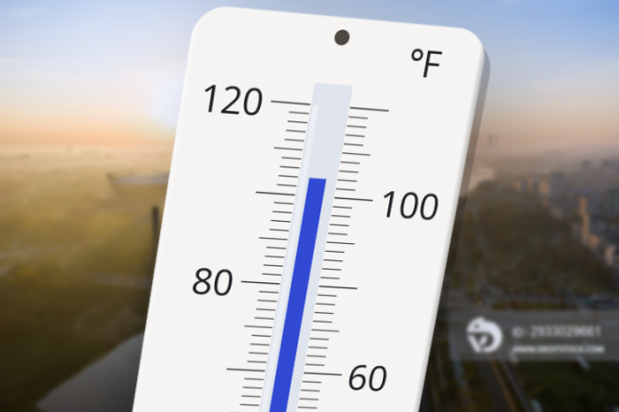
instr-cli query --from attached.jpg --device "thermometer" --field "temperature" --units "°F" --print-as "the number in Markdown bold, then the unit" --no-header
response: **104** °F
